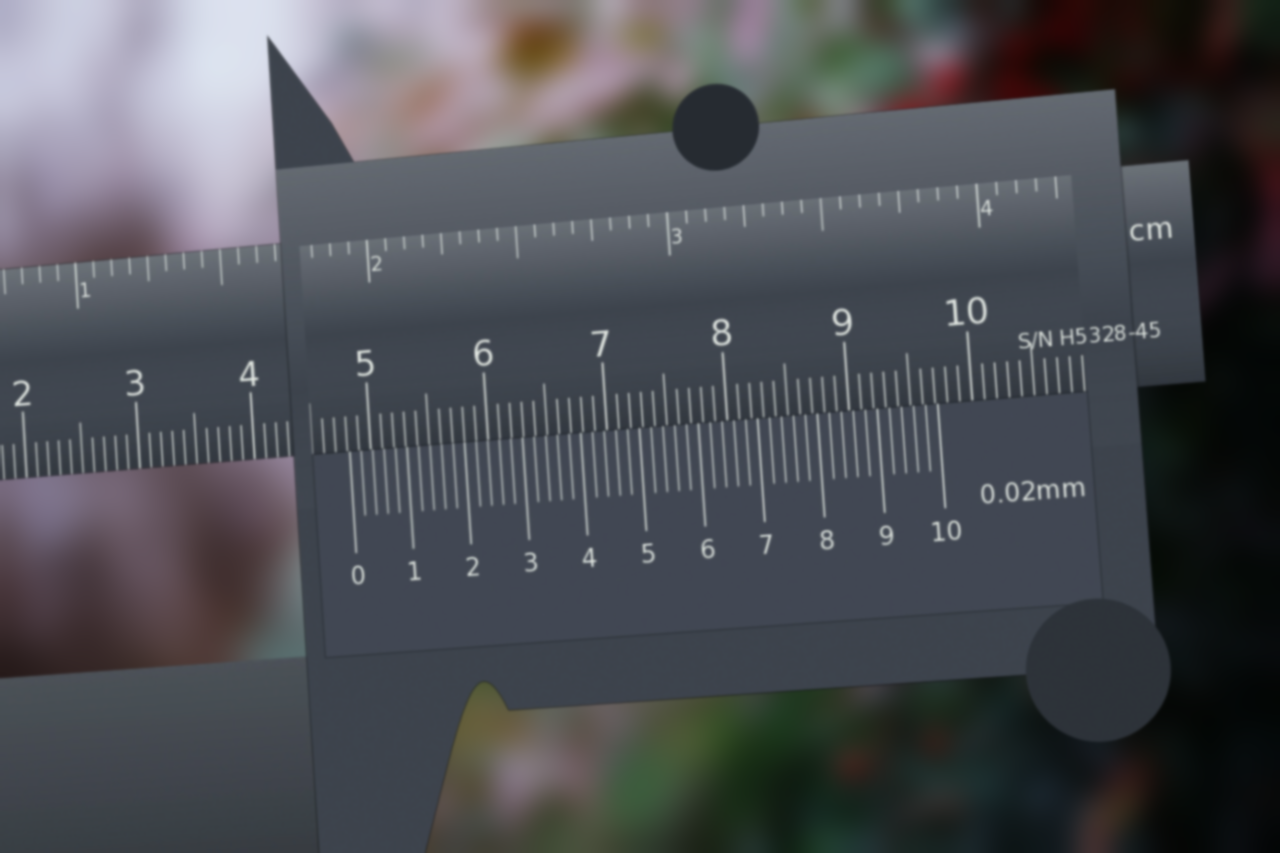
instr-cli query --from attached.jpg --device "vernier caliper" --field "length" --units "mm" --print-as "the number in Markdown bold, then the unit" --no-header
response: **48.2** mm
